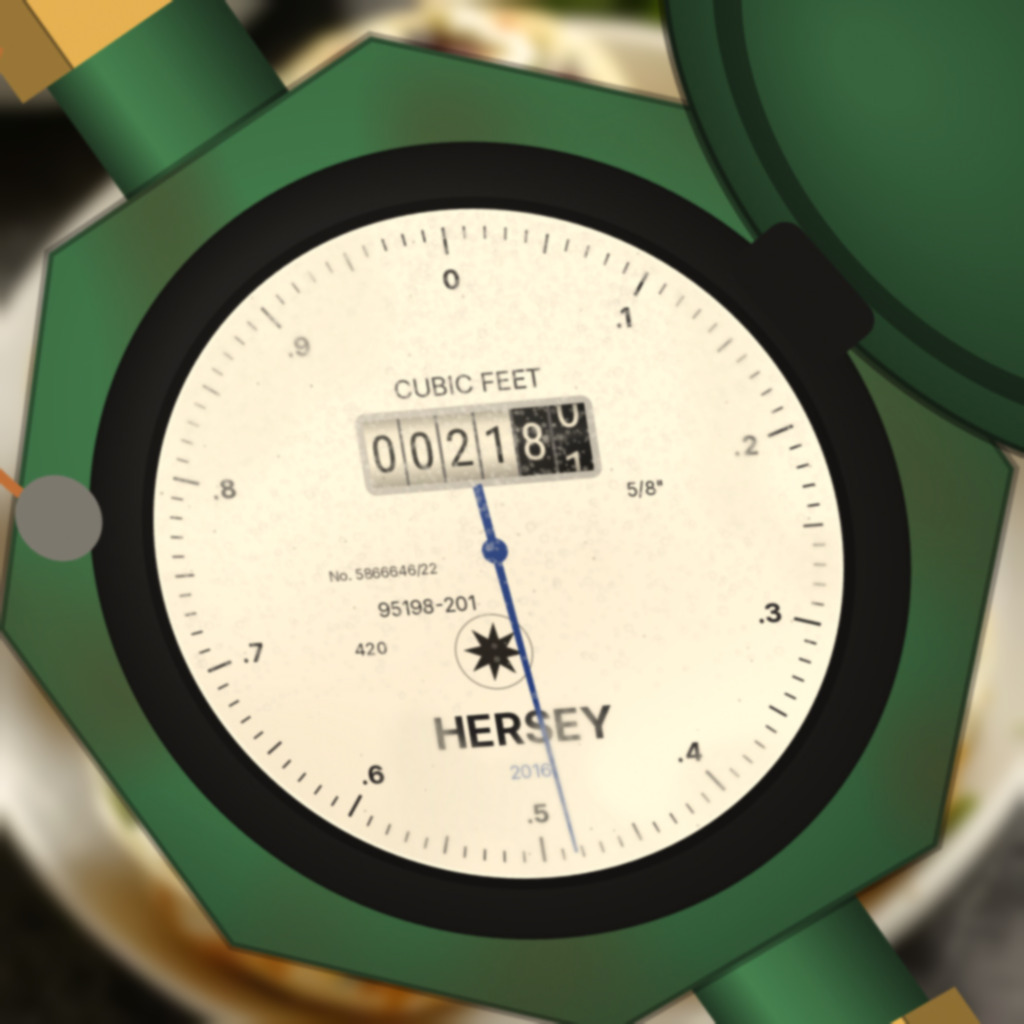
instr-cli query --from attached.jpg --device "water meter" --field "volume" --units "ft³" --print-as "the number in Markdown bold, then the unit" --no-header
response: **2180.48** ft³
